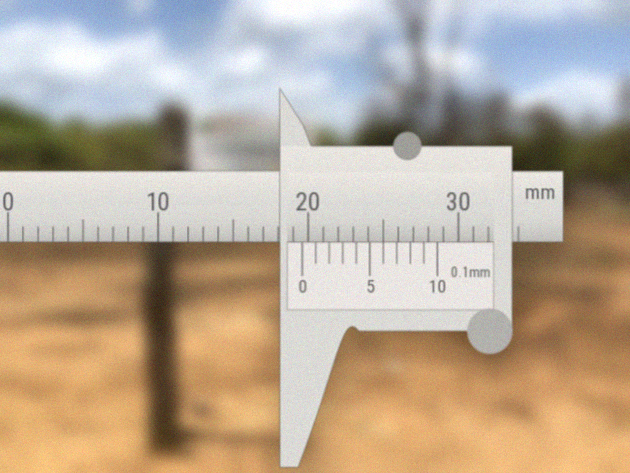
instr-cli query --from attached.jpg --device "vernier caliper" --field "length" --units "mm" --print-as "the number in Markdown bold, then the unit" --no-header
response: **19.6** mm
